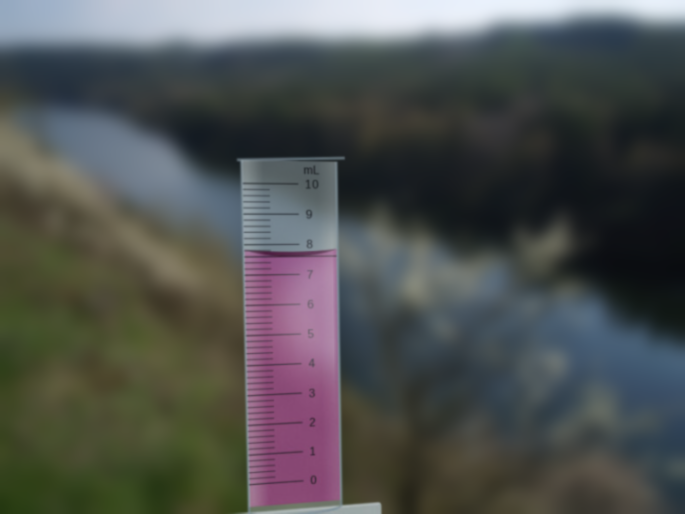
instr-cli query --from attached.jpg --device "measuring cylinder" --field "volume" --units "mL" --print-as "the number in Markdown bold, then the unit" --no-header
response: **7.6** mL
